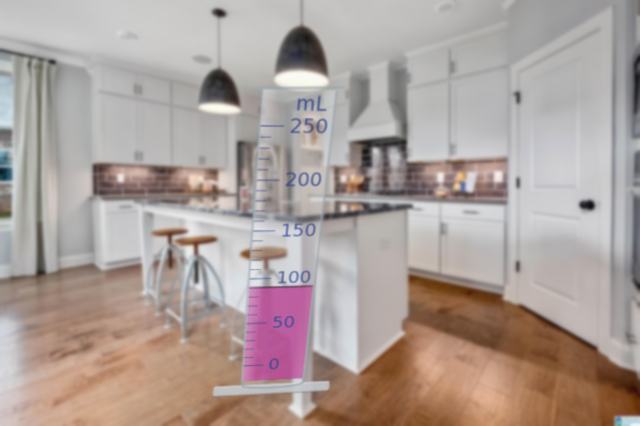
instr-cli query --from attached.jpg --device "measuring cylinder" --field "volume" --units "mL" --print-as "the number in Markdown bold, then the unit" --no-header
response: **90** mL
